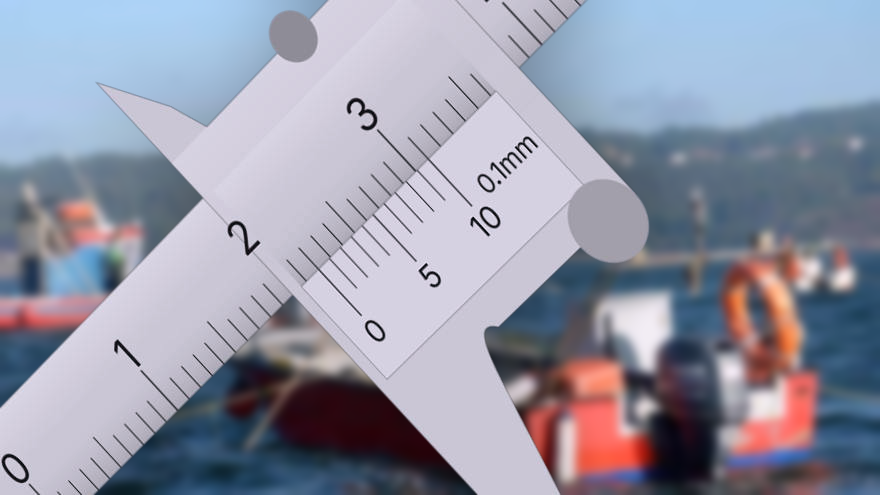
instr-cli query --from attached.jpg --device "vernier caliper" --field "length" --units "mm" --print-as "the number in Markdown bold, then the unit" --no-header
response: **22.0** mm
